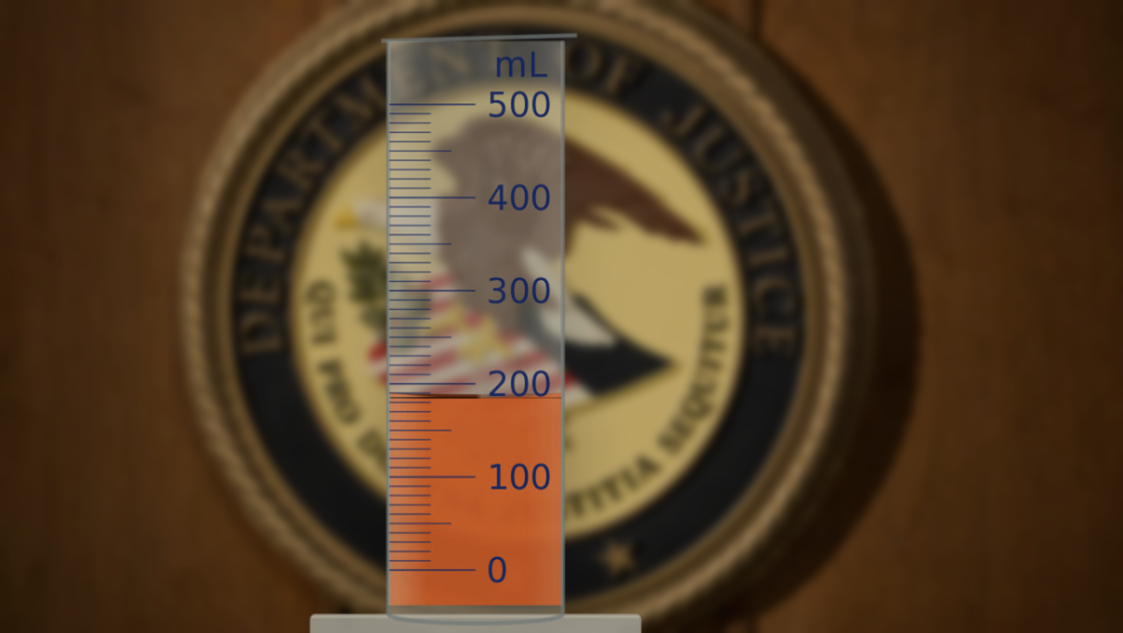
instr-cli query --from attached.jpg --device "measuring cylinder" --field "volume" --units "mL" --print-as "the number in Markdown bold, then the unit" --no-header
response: **185** mL
